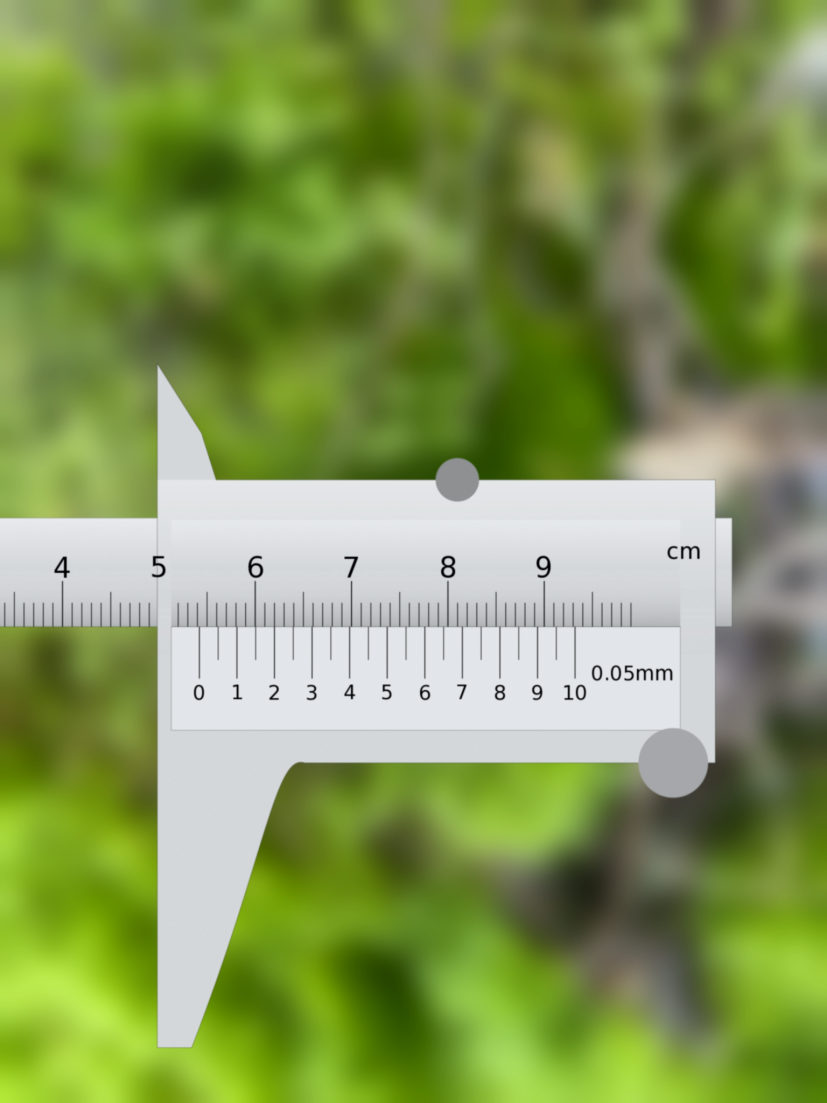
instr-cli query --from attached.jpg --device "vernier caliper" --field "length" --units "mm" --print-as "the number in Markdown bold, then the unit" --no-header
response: **54.2** mm
